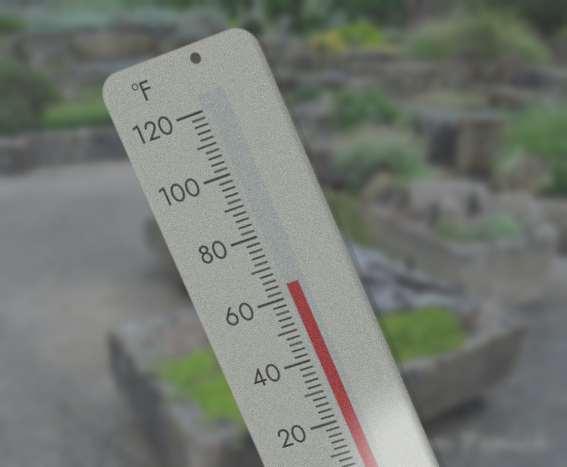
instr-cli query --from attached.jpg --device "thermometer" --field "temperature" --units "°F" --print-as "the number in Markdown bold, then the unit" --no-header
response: **64** °F
